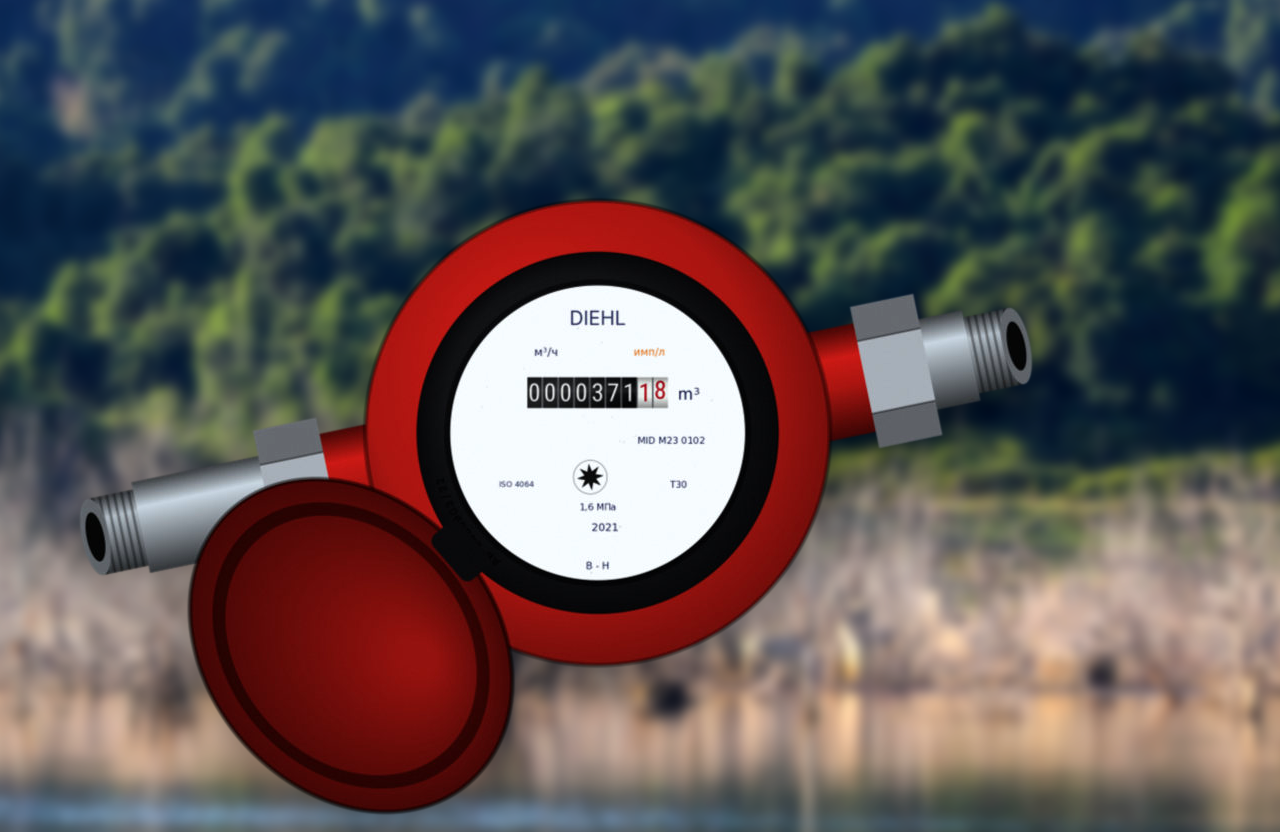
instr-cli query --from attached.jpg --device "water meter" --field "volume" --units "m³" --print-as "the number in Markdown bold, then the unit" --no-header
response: **371.18** m³
